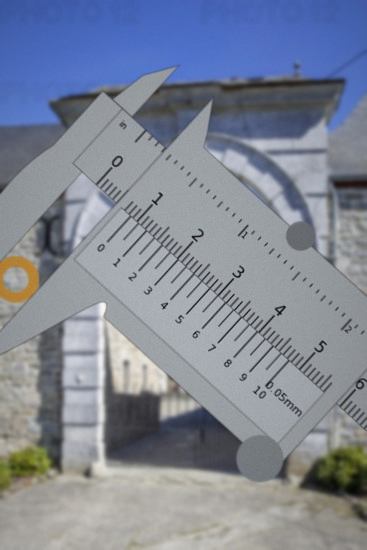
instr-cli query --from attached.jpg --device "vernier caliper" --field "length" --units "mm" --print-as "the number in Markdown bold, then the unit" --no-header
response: **8.5** mm
